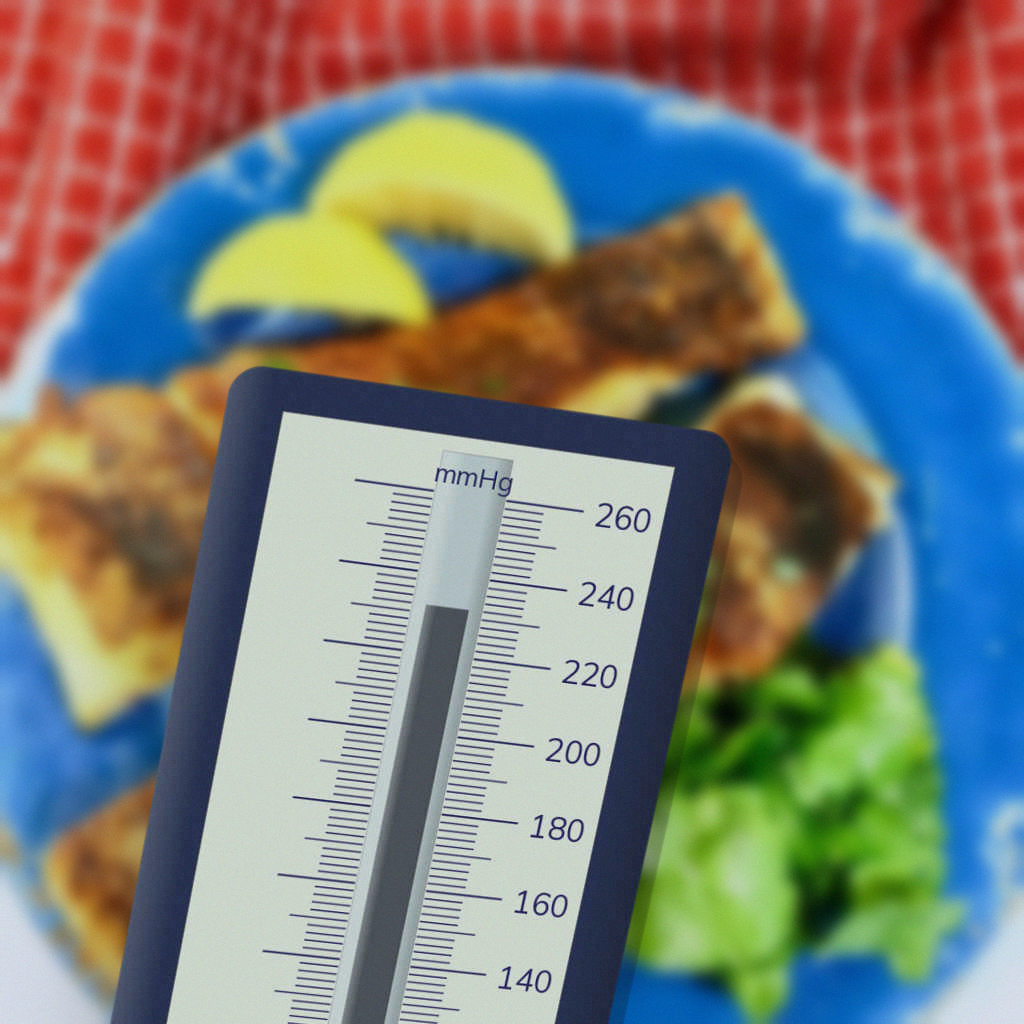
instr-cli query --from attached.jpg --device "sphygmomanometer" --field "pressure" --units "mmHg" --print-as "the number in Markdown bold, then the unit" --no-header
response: **232** mmHg
